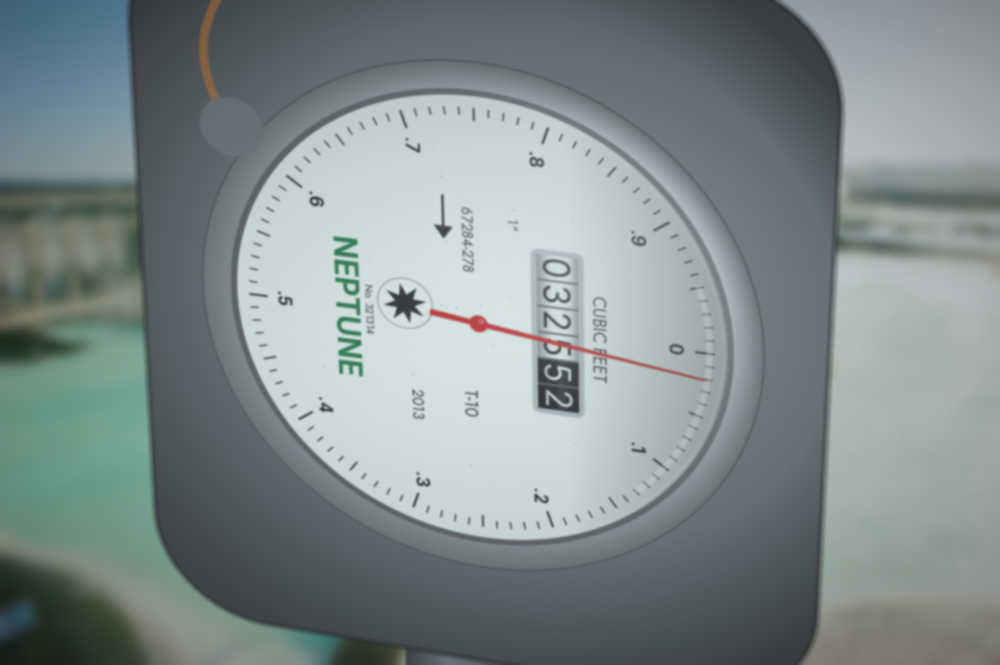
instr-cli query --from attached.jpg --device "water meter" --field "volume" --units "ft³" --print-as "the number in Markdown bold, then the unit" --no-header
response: **32552.02** ft³
